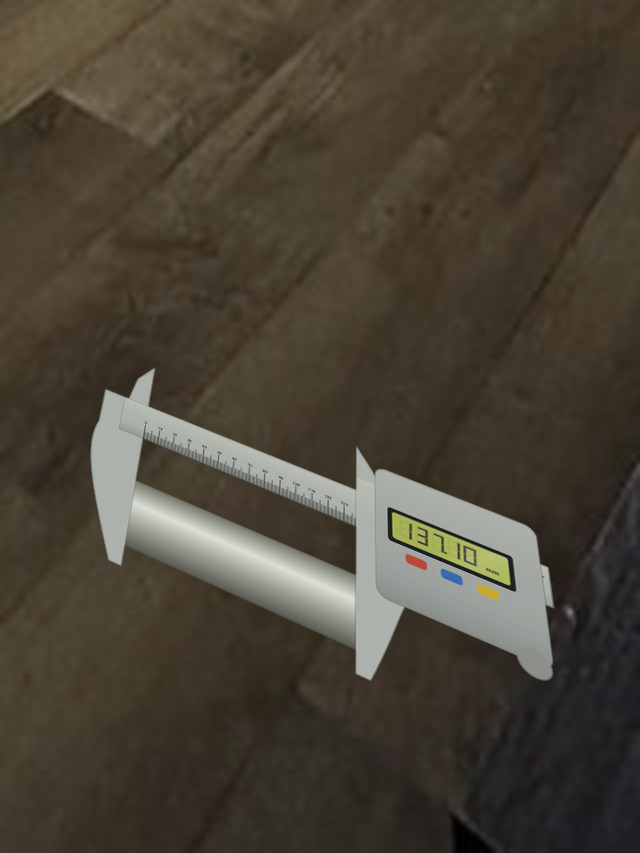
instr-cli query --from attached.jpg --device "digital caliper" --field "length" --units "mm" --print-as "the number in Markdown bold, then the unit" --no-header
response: **137.10** mm
